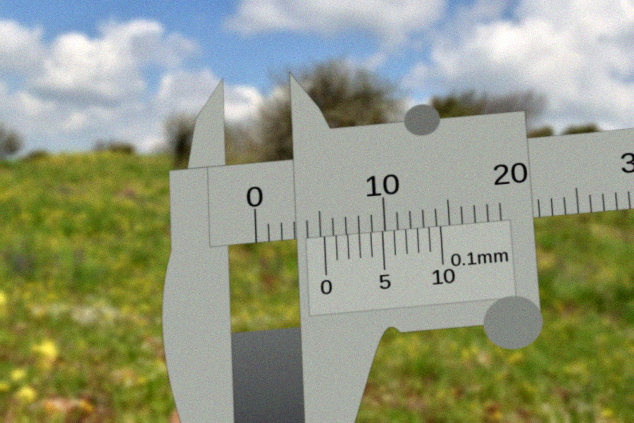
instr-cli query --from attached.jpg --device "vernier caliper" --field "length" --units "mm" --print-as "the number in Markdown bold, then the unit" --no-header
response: **5.3** mm
